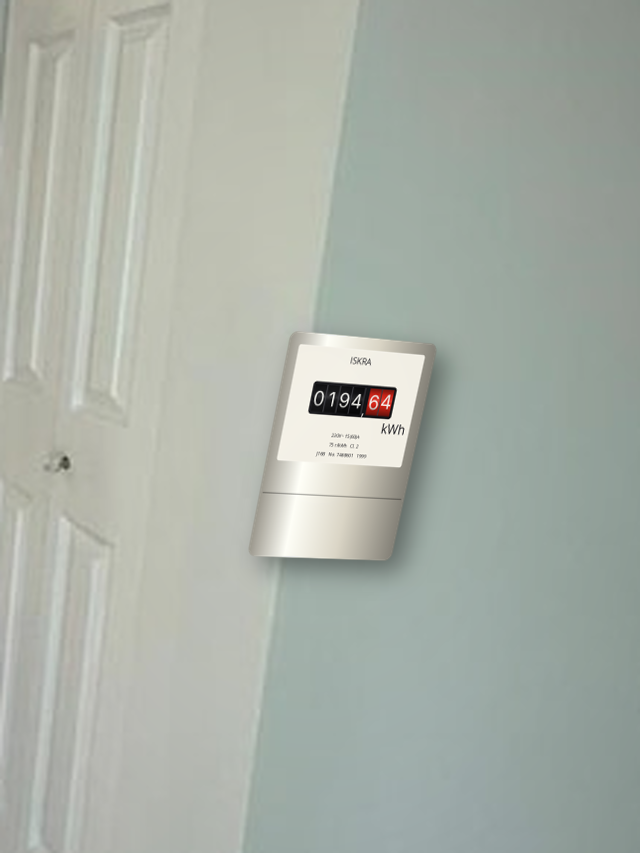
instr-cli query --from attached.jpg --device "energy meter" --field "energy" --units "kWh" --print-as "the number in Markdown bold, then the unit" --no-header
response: **194.64** kWh
